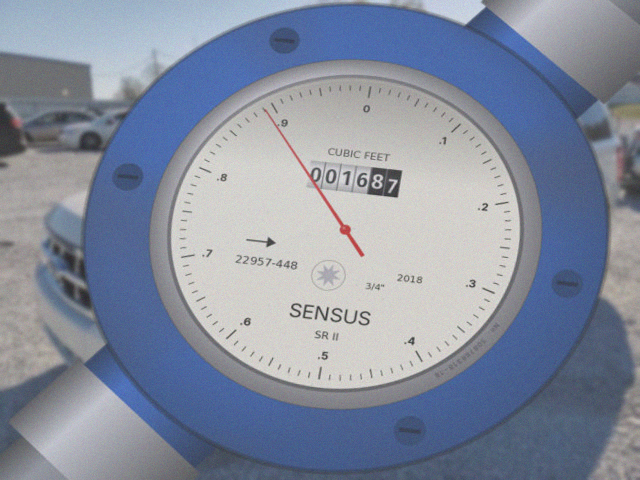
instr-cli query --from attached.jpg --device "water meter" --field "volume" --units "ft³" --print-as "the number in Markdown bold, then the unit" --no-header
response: **1686.89** ft³
